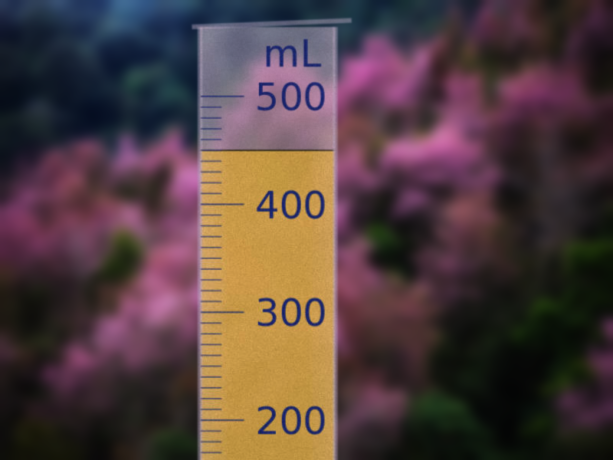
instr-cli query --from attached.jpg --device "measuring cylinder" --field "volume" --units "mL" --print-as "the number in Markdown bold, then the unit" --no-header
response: **450** mL
